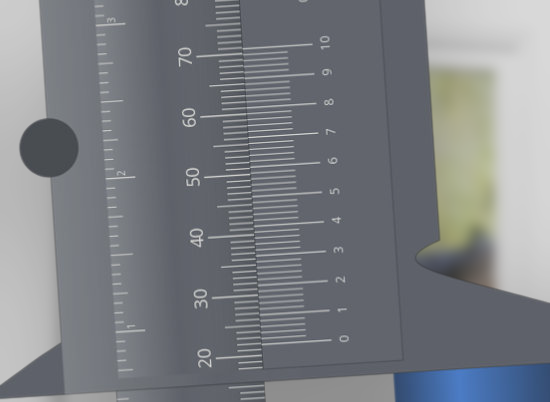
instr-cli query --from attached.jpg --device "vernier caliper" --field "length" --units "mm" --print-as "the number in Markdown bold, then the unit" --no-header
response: **21.8** mm
